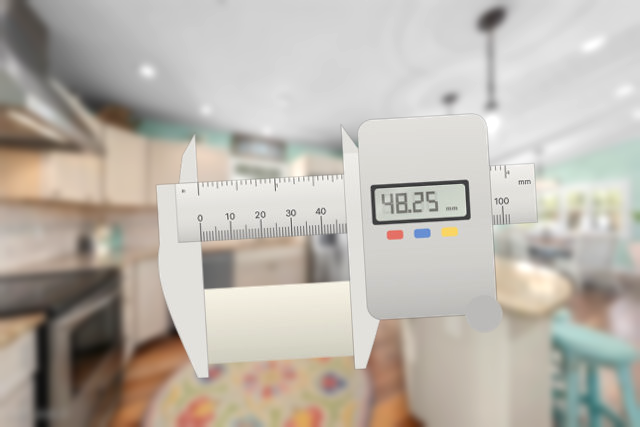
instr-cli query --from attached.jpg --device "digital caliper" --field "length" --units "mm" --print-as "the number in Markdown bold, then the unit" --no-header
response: **48.25** mm
